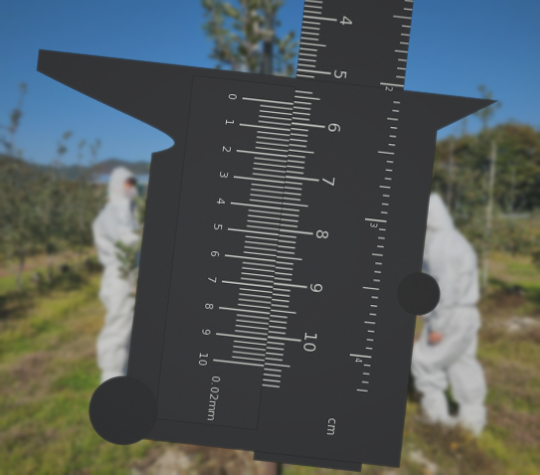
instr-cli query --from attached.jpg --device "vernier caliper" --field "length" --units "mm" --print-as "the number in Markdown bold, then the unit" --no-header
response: **56.4** mm
